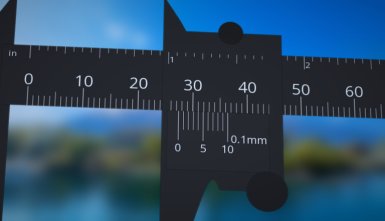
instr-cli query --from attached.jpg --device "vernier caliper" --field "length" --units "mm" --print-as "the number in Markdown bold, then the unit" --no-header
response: **27.4** mm
